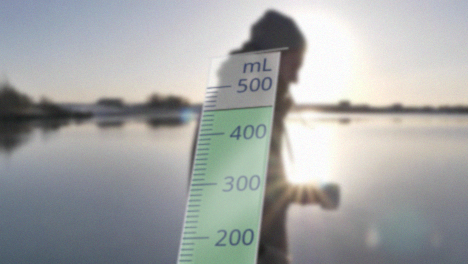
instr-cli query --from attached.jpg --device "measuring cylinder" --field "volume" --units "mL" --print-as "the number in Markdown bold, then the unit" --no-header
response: **450** mL
